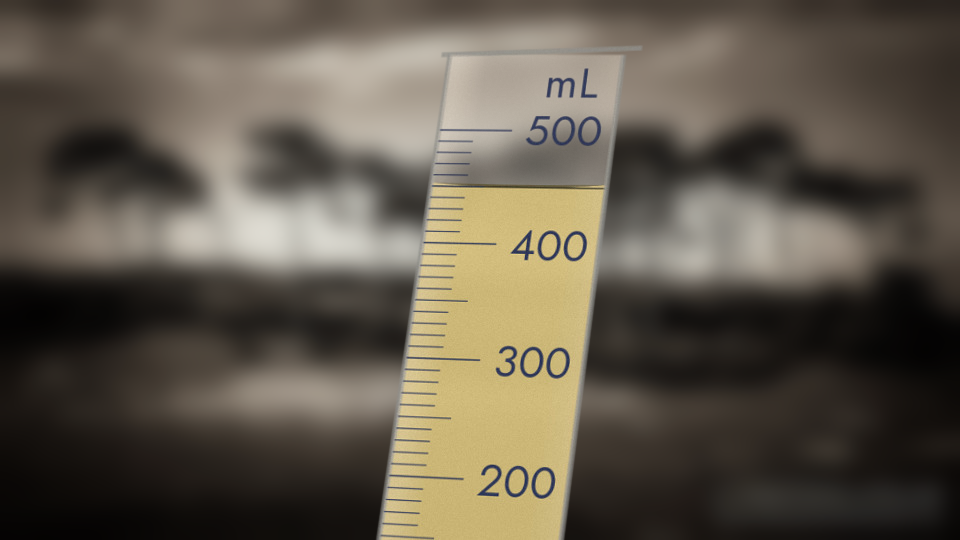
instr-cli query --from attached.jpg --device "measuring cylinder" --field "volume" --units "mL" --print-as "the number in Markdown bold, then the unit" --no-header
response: **450** mL
